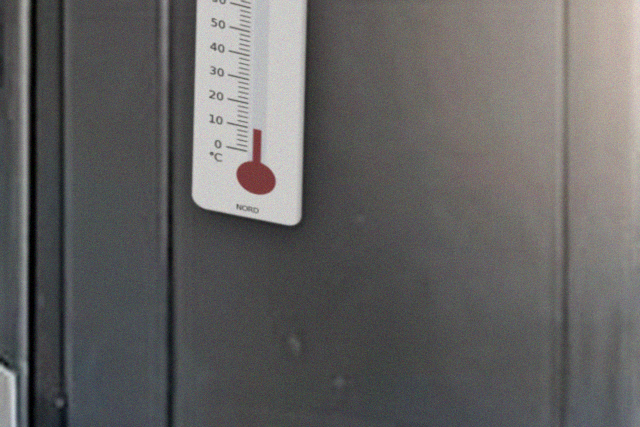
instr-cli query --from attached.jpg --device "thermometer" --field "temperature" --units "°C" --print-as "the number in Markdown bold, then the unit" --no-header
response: **10** °C
